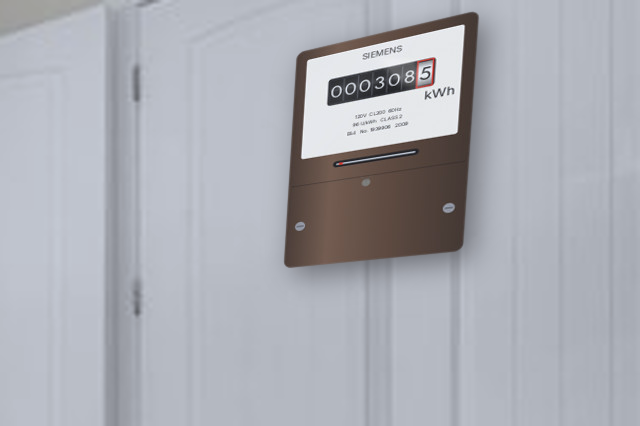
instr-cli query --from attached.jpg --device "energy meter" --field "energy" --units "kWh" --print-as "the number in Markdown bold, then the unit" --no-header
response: **308.5** kWh
